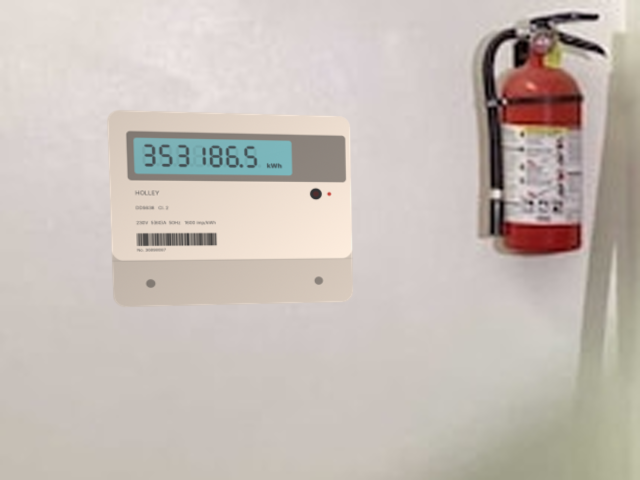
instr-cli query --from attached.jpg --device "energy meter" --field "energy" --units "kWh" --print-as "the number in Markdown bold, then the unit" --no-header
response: **353186.5** kWh
